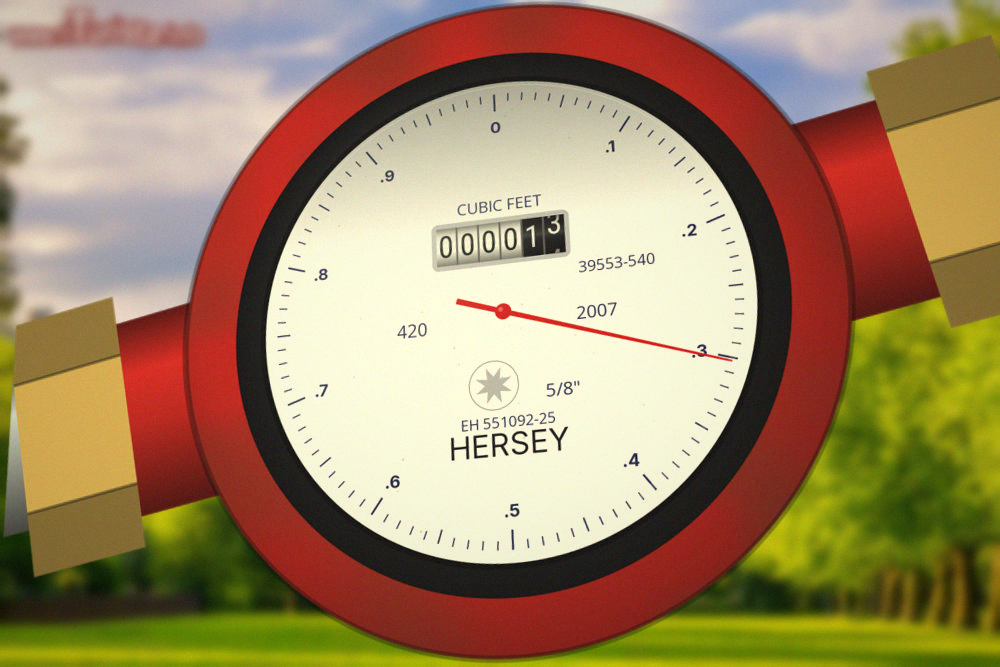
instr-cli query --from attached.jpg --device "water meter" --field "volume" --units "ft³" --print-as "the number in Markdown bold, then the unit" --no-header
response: **13.30** ft³
